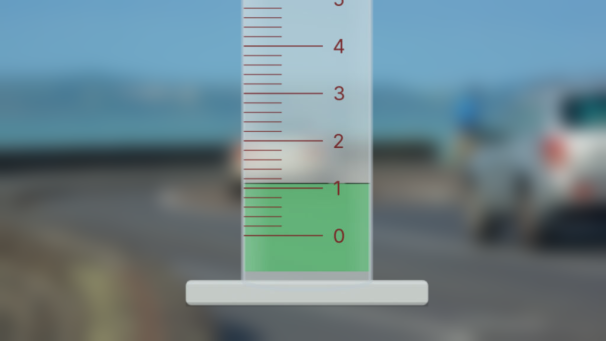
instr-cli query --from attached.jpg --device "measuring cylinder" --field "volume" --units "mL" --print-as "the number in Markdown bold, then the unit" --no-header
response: **1.1** mL
